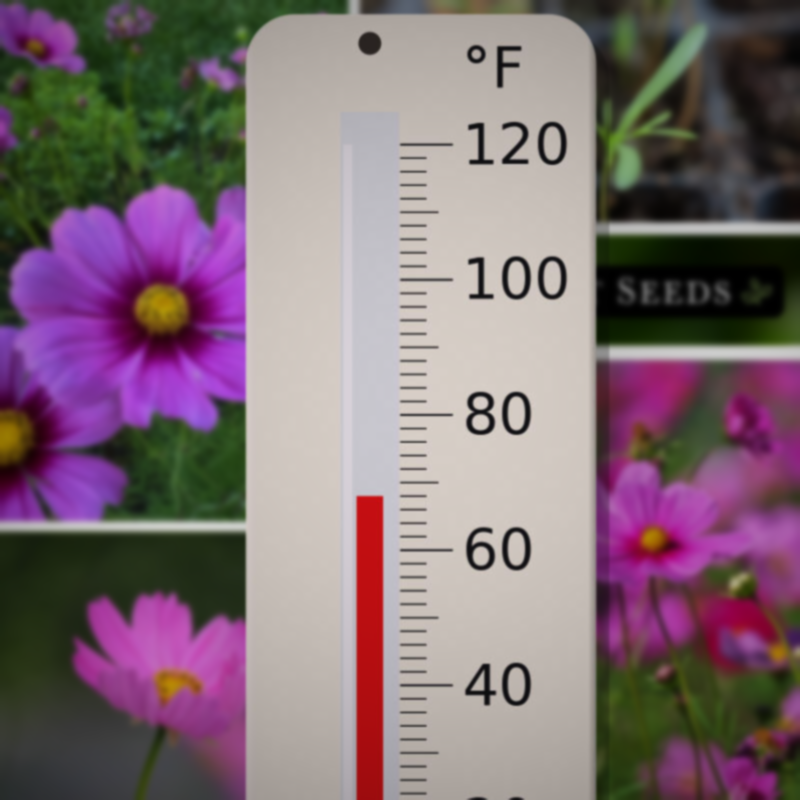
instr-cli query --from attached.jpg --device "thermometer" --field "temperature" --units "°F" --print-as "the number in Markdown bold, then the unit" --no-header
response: **68** °F
